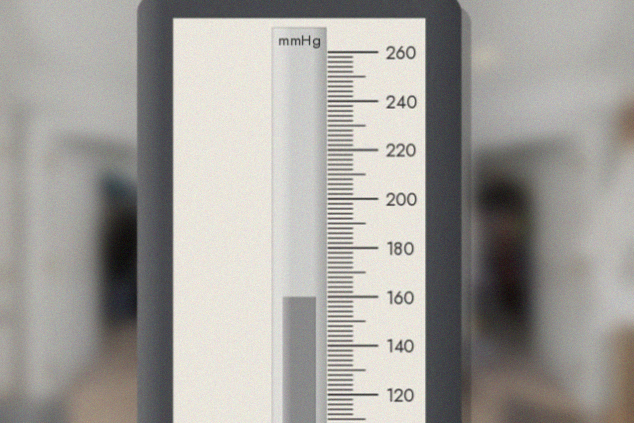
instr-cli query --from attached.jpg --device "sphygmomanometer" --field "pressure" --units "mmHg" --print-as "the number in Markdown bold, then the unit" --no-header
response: **160** mmHg
